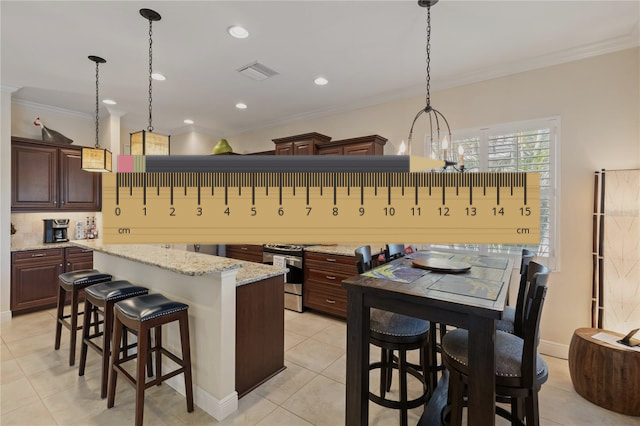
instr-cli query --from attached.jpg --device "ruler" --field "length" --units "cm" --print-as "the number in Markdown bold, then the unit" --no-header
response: **12.5** cm
